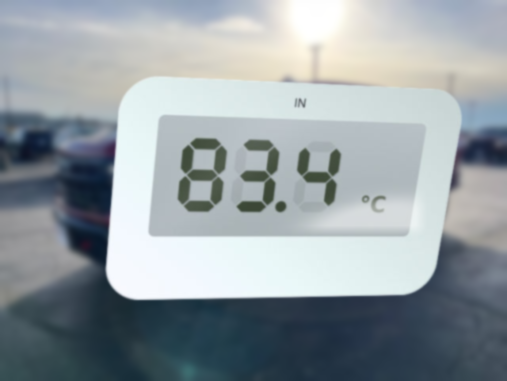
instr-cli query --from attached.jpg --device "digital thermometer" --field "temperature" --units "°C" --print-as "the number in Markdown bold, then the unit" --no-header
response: **83.4** °C
